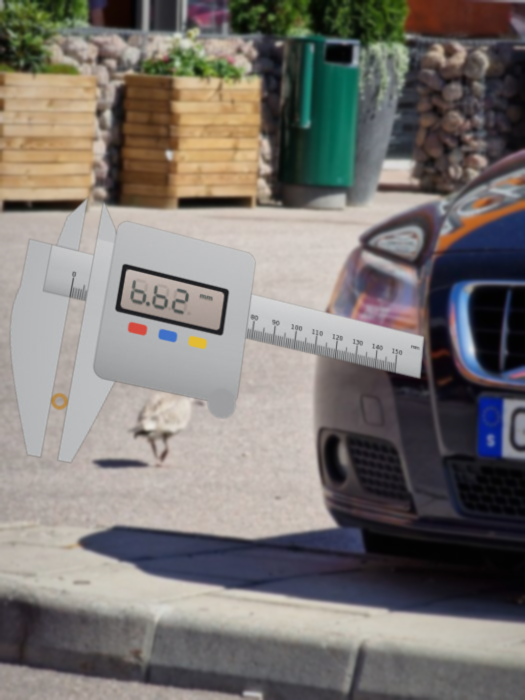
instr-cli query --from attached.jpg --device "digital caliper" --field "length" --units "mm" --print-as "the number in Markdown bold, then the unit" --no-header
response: **6.62** mm
